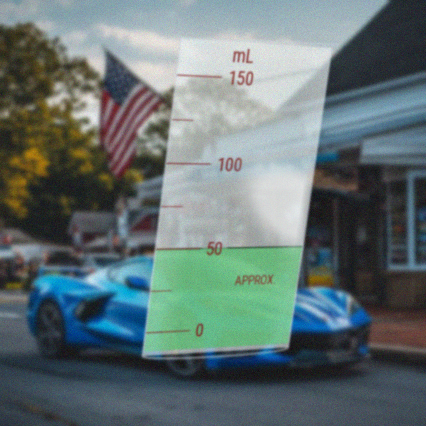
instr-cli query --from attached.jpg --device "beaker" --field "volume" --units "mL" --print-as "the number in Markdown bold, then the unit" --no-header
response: **50** mL
